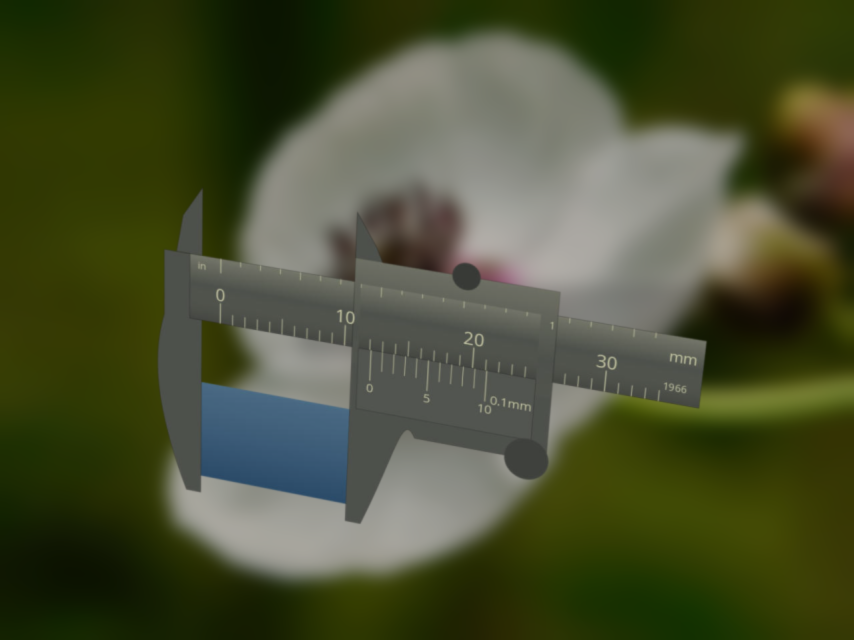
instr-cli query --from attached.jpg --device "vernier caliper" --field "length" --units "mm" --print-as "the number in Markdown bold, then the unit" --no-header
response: **12.1** mm
